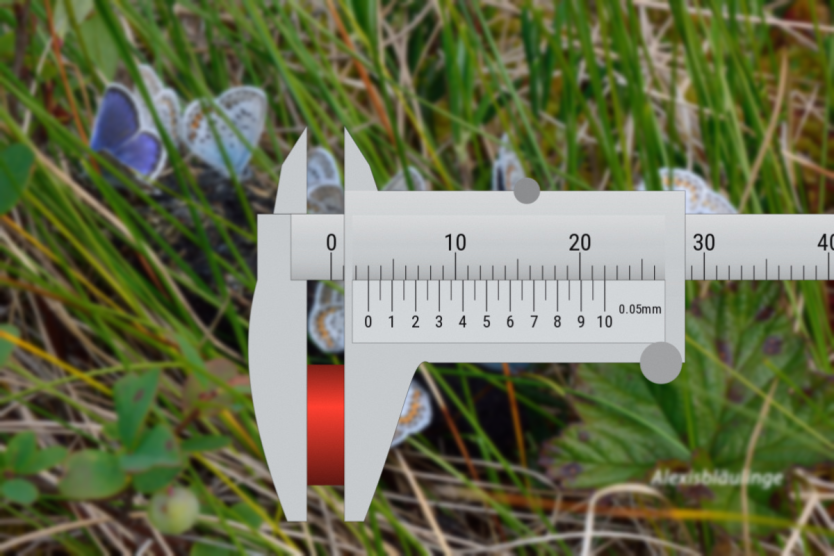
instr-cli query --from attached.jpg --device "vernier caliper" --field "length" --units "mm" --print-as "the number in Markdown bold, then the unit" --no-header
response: **3.0** mm
